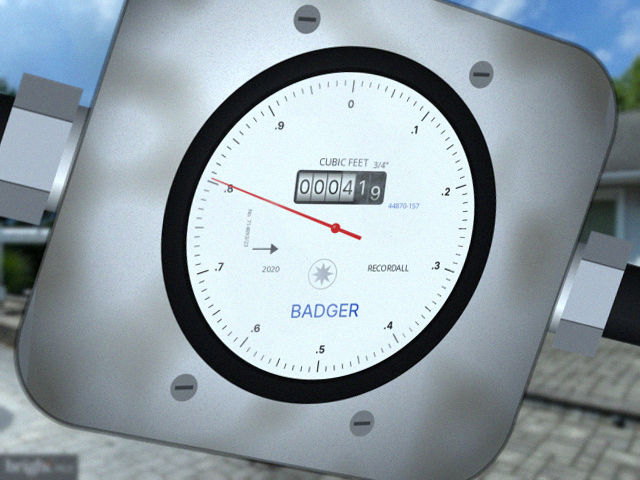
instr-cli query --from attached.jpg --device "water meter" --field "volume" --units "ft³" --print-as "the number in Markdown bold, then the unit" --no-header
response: **418.80** ft³
